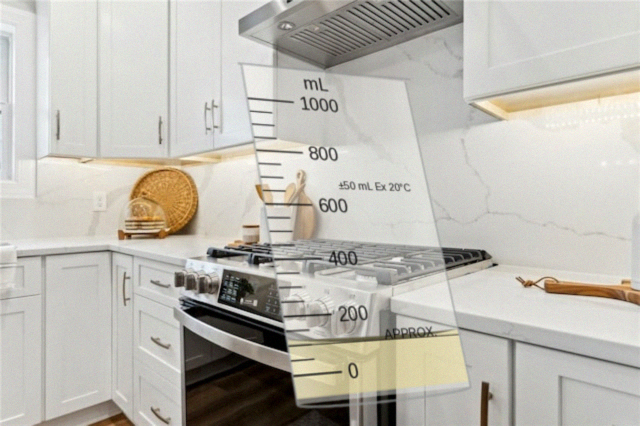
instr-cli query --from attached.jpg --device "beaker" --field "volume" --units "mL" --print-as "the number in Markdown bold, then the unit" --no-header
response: **100** mL
